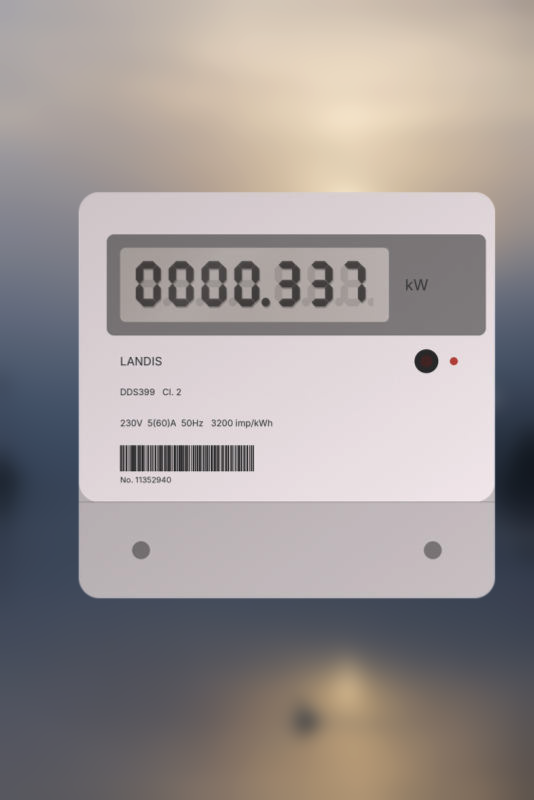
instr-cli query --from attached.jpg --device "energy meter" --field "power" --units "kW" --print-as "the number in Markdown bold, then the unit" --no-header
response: **0.337** kW
